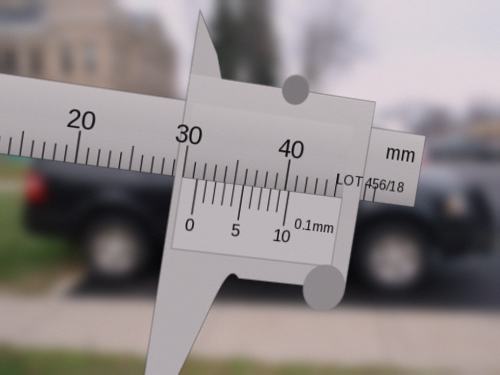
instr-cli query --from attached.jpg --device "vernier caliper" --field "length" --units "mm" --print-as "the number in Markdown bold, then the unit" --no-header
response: **31.4** mm
